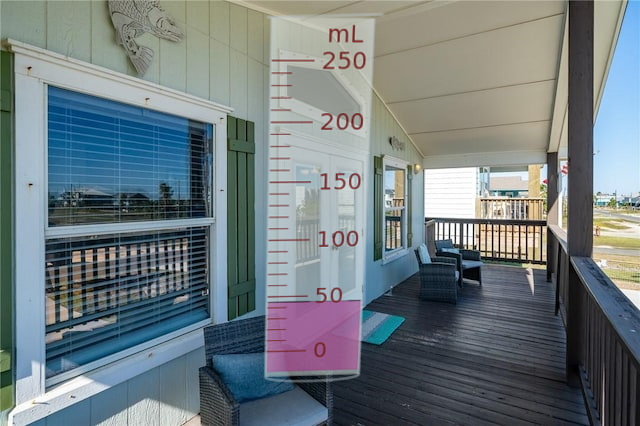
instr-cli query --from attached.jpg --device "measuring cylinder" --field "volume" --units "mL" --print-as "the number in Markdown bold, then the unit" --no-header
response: **45** mL
